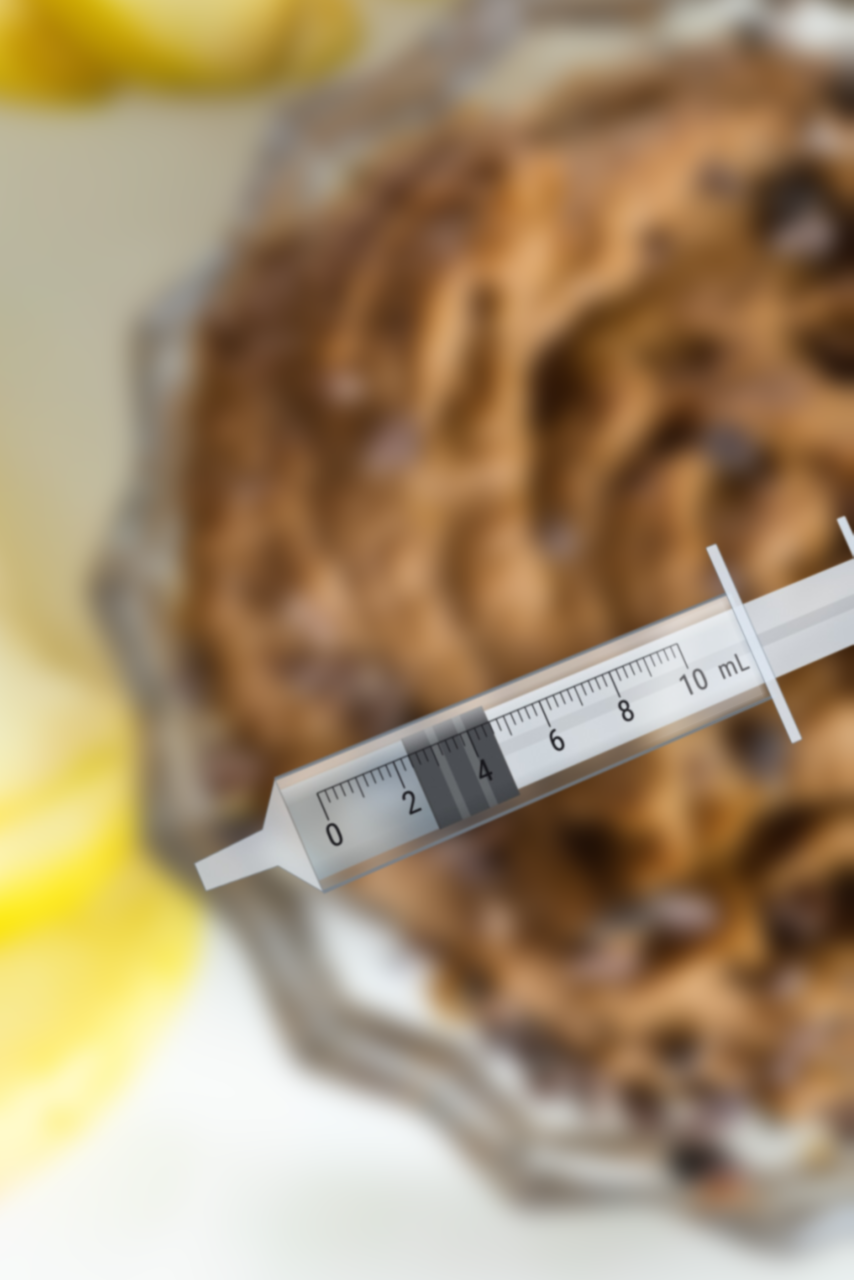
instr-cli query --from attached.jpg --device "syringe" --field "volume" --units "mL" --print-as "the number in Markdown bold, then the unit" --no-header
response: **2.4** mL
